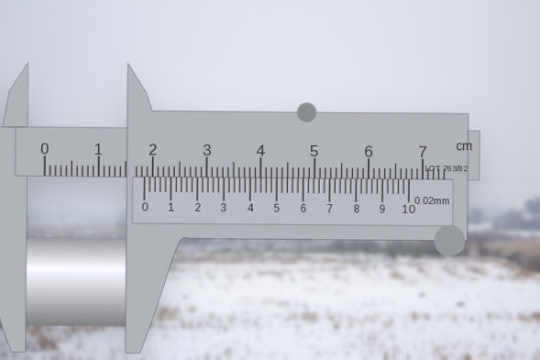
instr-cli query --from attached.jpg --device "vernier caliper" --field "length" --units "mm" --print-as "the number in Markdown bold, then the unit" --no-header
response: **18.5** mm
